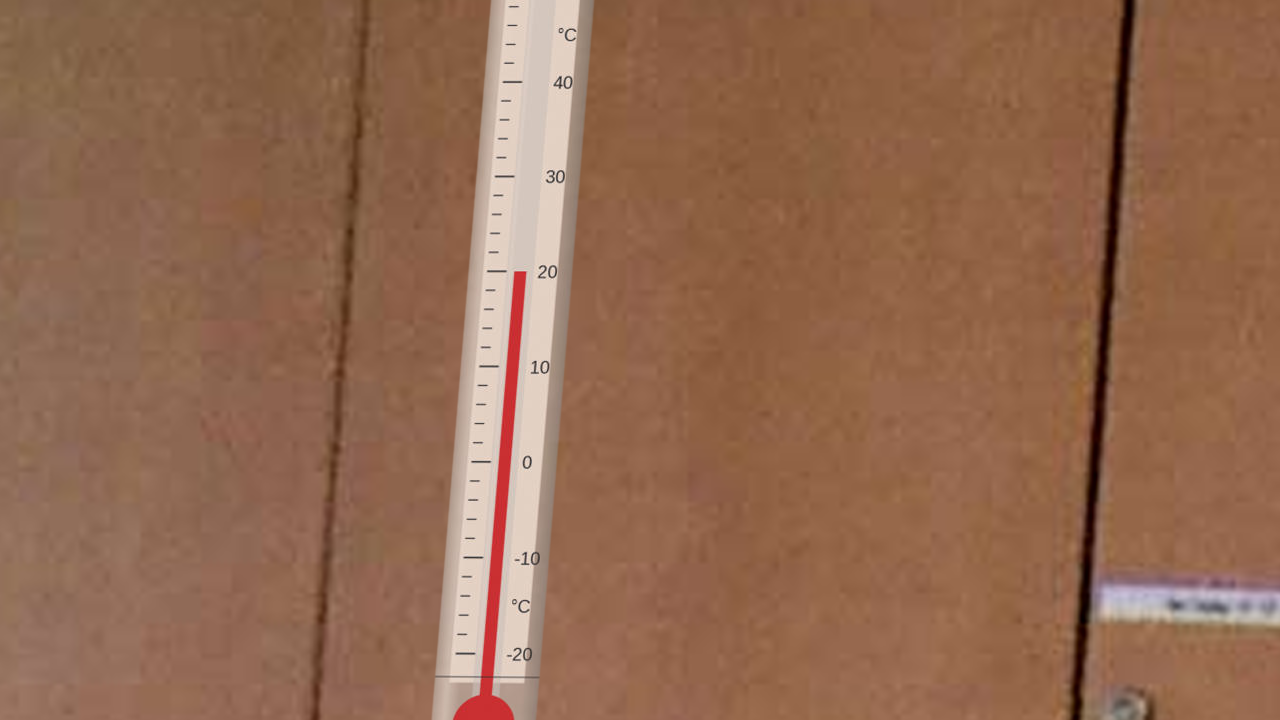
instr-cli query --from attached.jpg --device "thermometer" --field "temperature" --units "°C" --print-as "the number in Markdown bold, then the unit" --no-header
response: **20** °C
